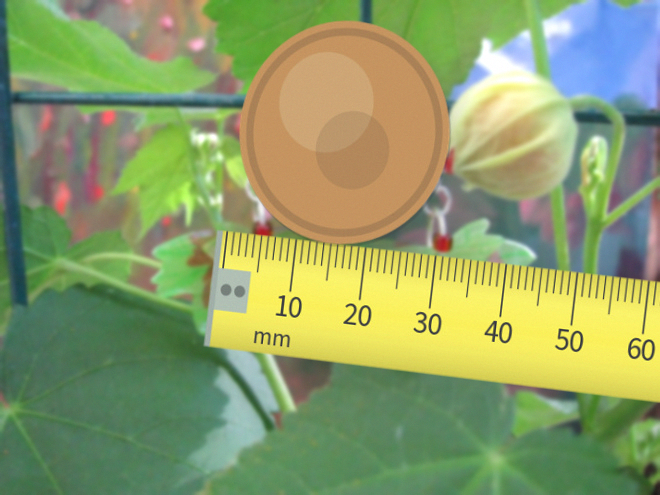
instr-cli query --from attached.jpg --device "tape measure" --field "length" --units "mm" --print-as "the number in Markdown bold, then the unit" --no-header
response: **30** mm
